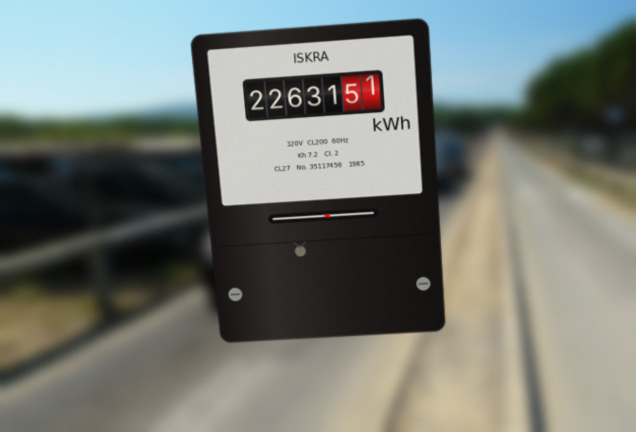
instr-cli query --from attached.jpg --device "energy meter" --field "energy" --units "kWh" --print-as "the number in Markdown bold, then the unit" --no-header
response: **22631.51** kWh
